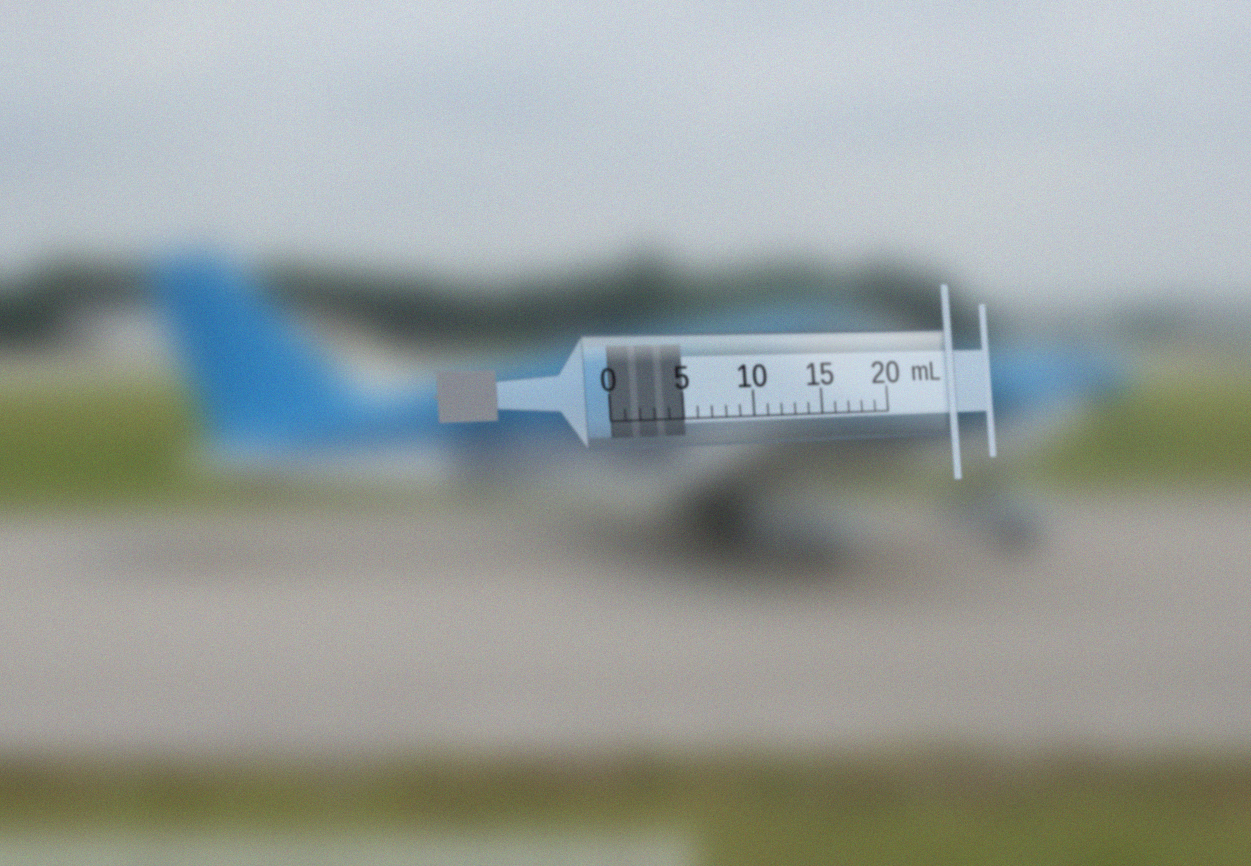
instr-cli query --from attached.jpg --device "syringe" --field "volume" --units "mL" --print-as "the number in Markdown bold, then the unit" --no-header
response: **0** mL
